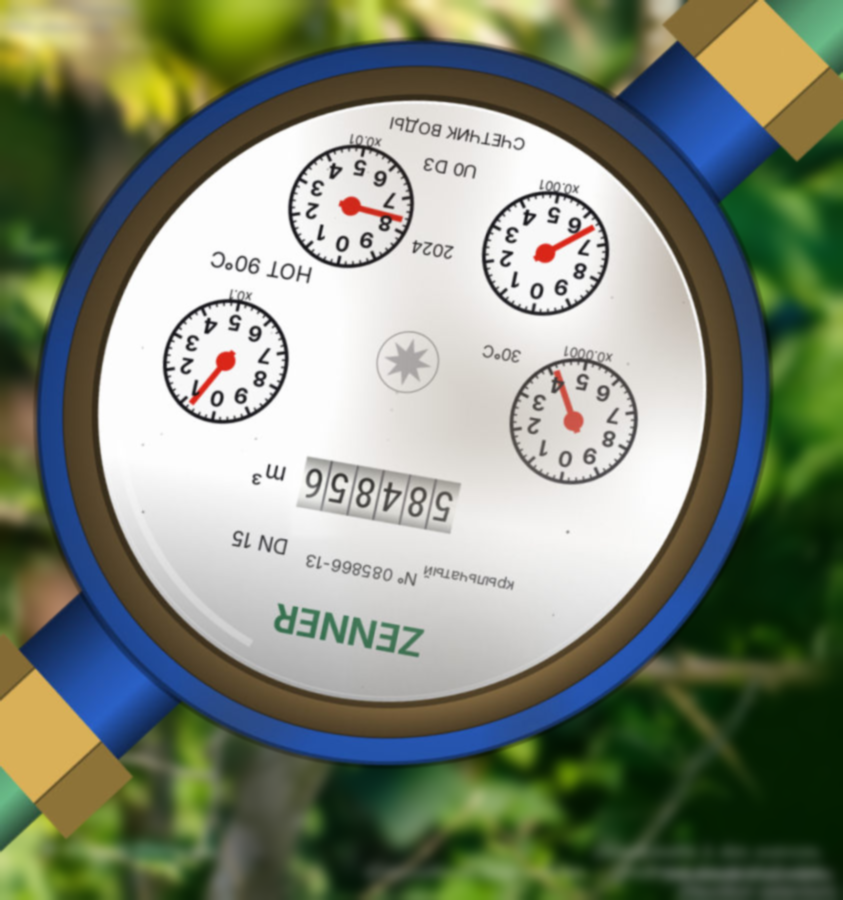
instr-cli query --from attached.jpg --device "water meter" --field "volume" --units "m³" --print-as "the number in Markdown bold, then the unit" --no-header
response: **584856.0764** m³
